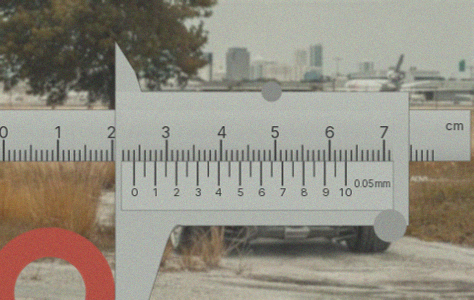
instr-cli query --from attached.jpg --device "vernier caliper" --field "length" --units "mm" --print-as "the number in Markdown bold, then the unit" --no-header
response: **24.0** mm
